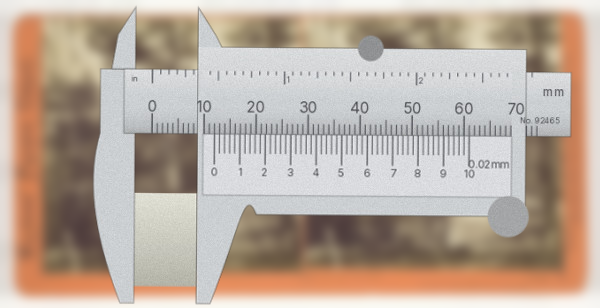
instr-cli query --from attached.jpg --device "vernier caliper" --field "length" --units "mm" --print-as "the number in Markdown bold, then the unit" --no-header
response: **12.0** mm
